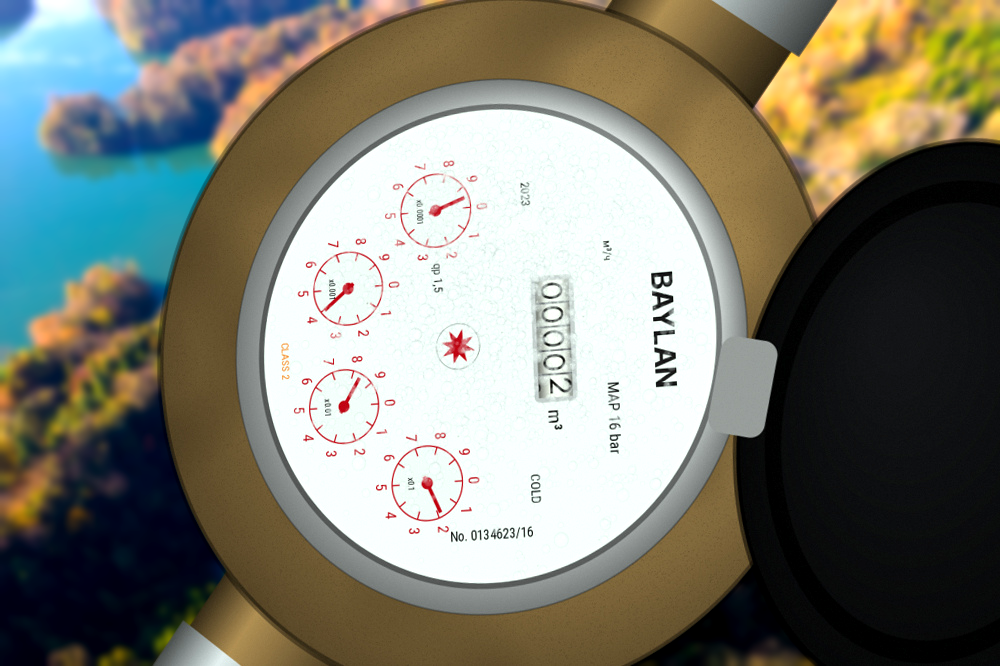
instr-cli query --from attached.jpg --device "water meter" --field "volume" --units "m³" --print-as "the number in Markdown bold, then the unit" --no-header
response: **2.1839** m³
